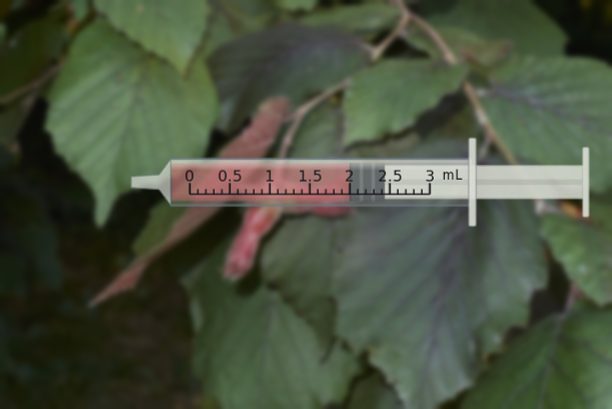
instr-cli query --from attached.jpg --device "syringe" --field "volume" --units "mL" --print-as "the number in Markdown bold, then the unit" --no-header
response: **2** mL
